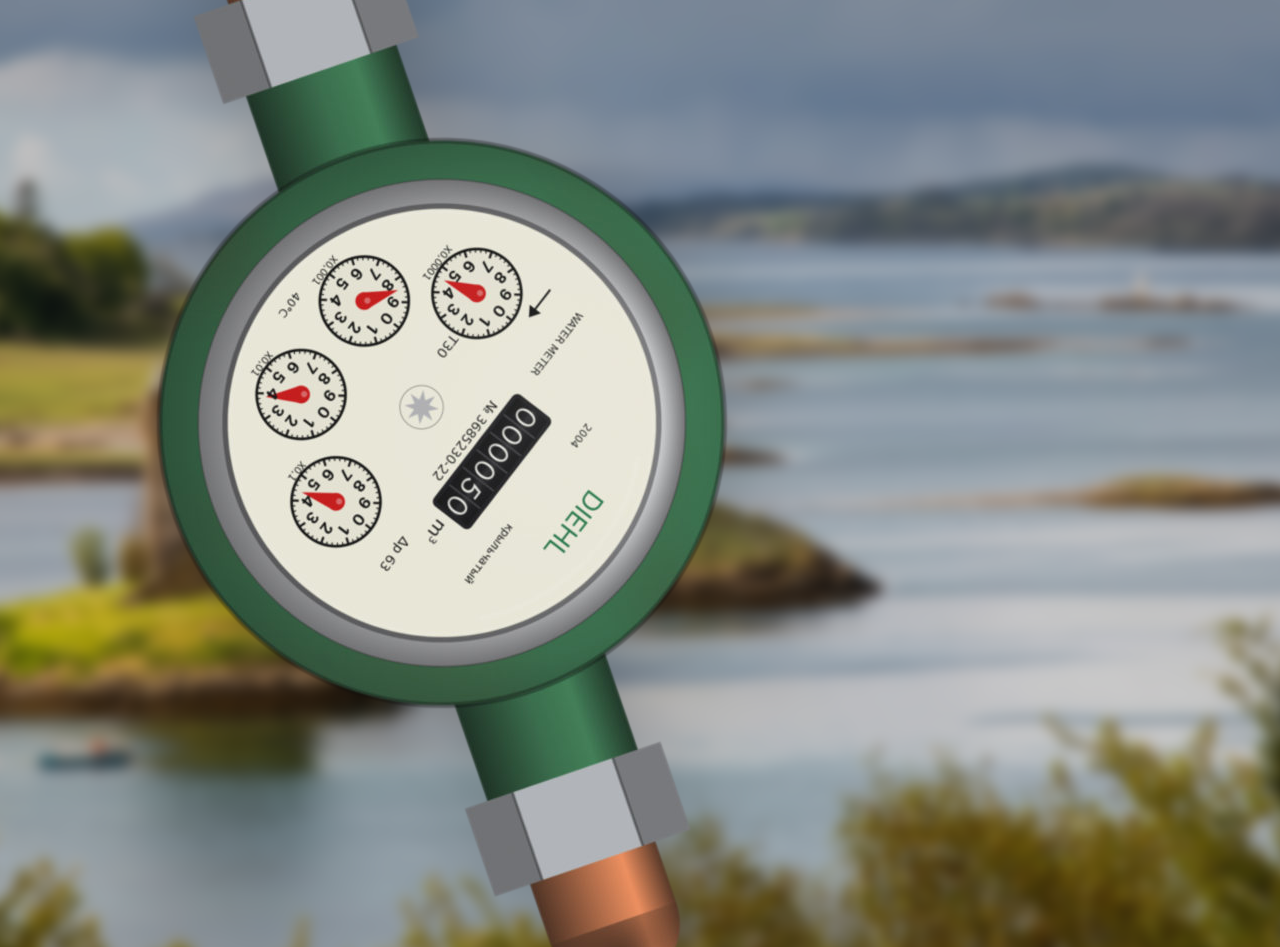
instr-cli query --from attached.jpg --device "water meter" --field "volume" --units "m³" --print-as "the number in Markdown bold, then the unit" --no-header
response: **50.4384** m³
